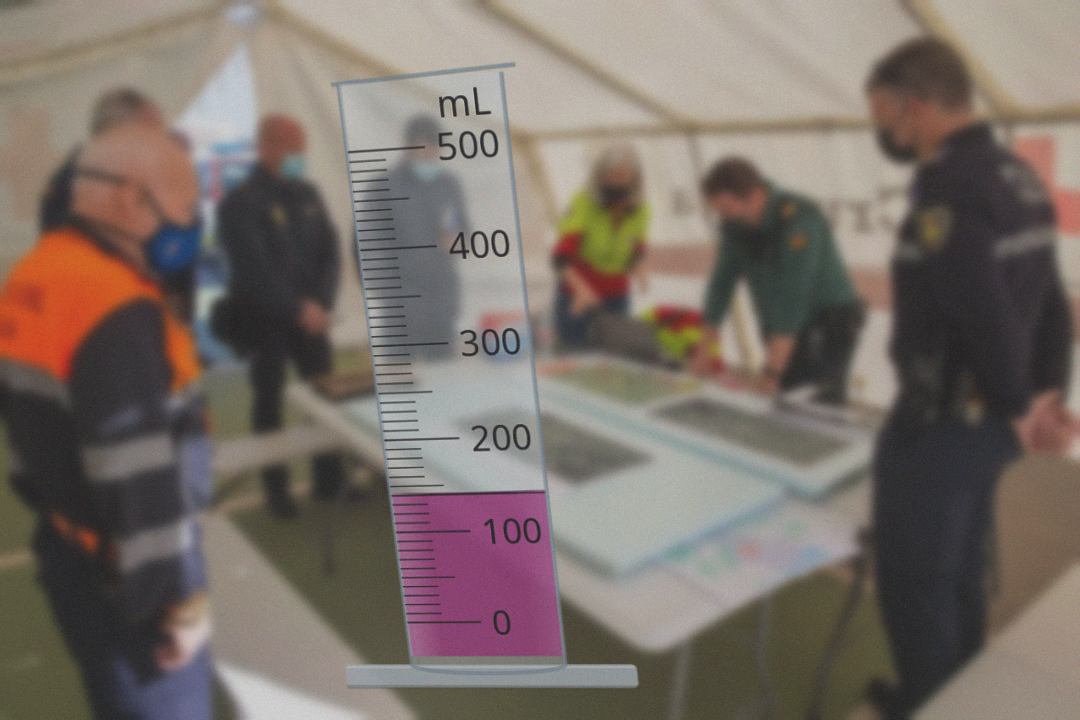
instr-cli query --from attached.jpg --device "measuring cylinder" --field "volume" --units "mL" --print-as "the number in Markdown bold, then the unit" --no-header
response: **140** mL
